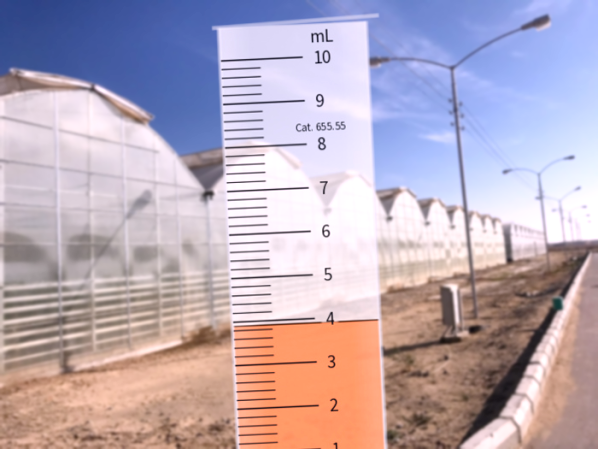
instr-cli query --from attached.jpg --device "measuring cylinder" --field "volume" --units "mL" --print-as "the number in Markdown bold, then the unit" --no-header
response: **3.9** mL
